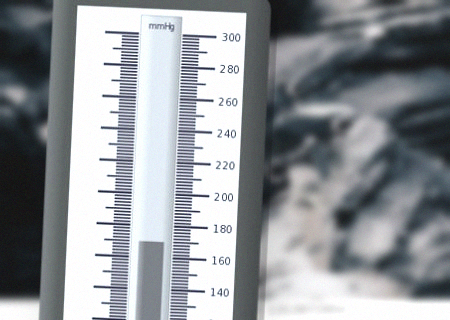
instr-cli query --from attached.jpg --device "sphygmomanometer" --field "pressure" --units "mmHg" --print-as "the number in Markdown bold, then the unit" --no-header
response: **170** mmHg
